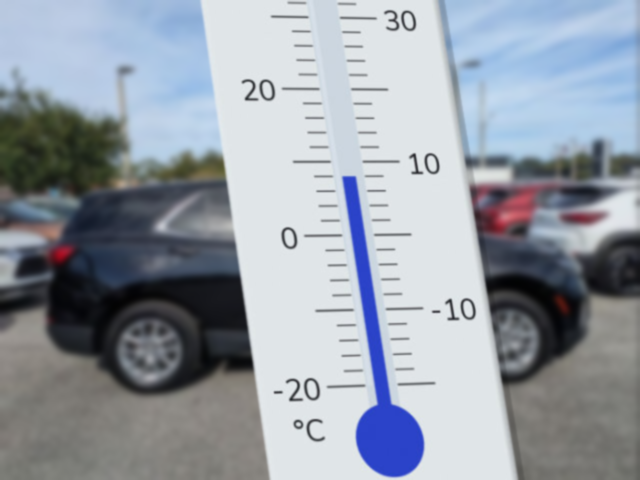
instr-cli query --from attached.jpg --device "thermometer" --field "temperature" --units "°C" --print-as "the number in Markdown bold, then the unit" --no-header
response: **8** °C
